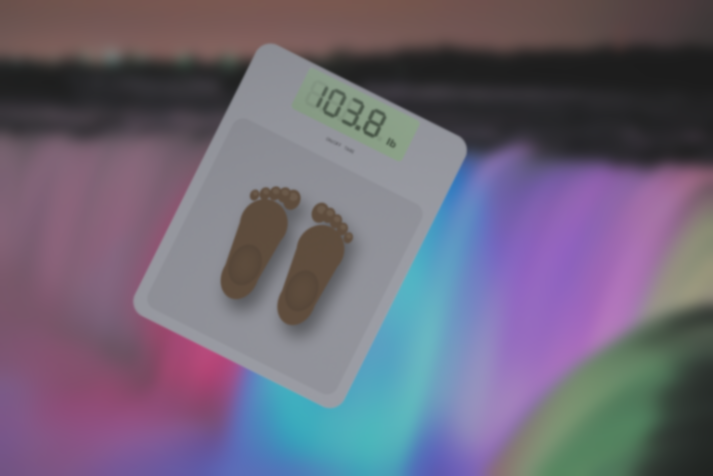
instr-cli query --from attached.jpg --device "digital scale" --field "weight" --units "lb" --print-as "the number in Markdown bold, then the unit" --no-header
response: **103.8** lb
